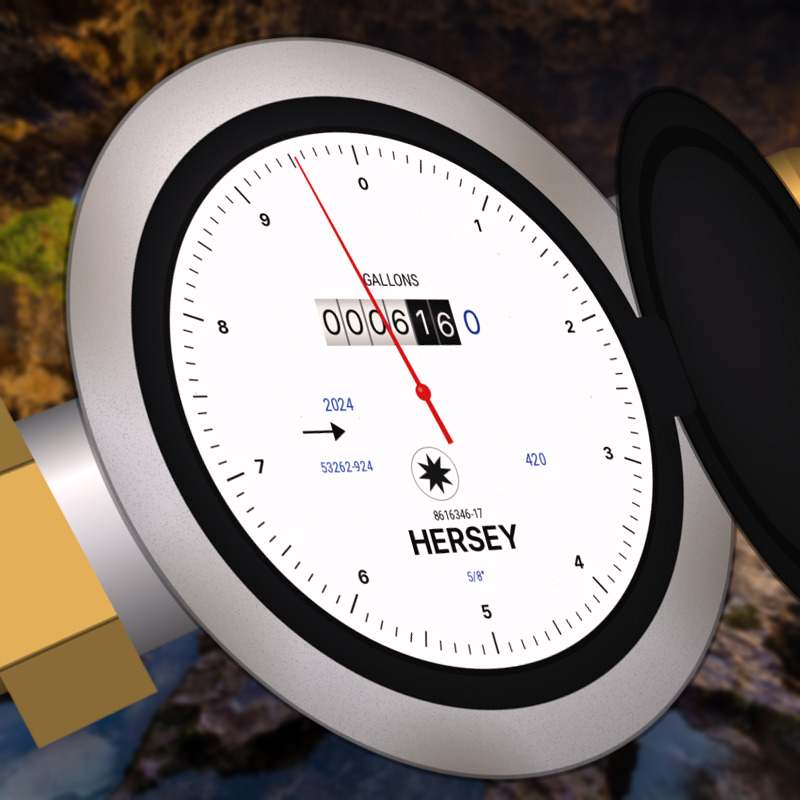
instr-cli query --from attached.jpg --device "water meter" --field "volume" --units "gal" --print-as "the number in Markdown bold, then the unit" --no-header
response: **6159.5** gal
